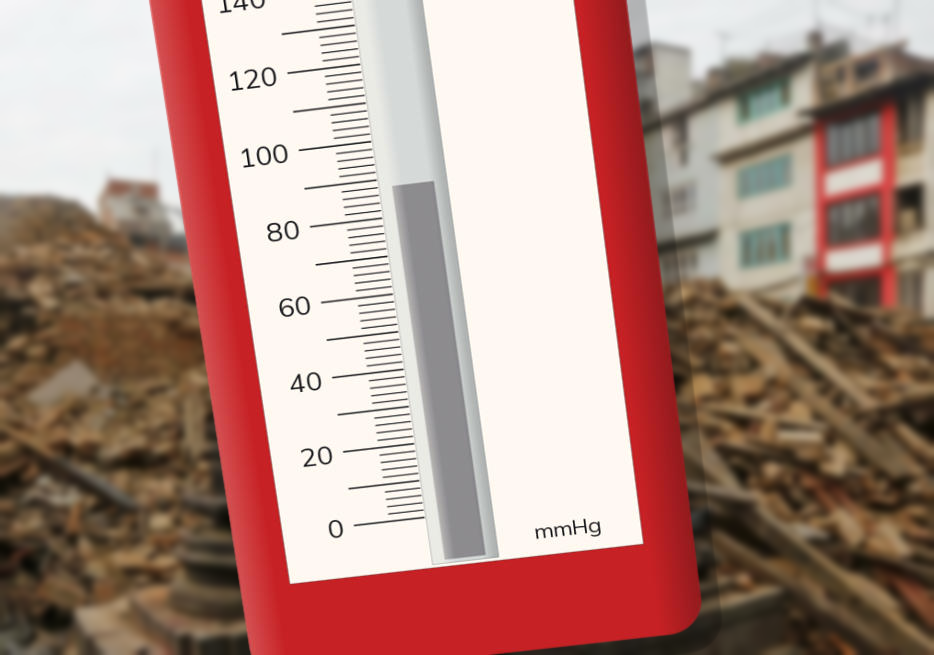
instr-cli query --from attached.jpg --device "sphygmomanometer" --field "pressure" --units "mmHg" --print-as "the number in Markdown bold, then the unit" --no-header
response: **88** mmHg
